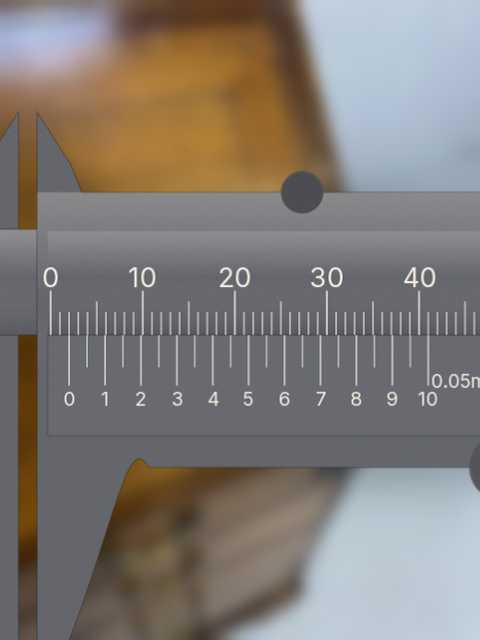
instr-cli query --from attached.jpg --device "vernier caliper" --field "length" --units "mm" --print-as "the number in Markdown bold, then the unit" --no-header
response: **2.0** mm
